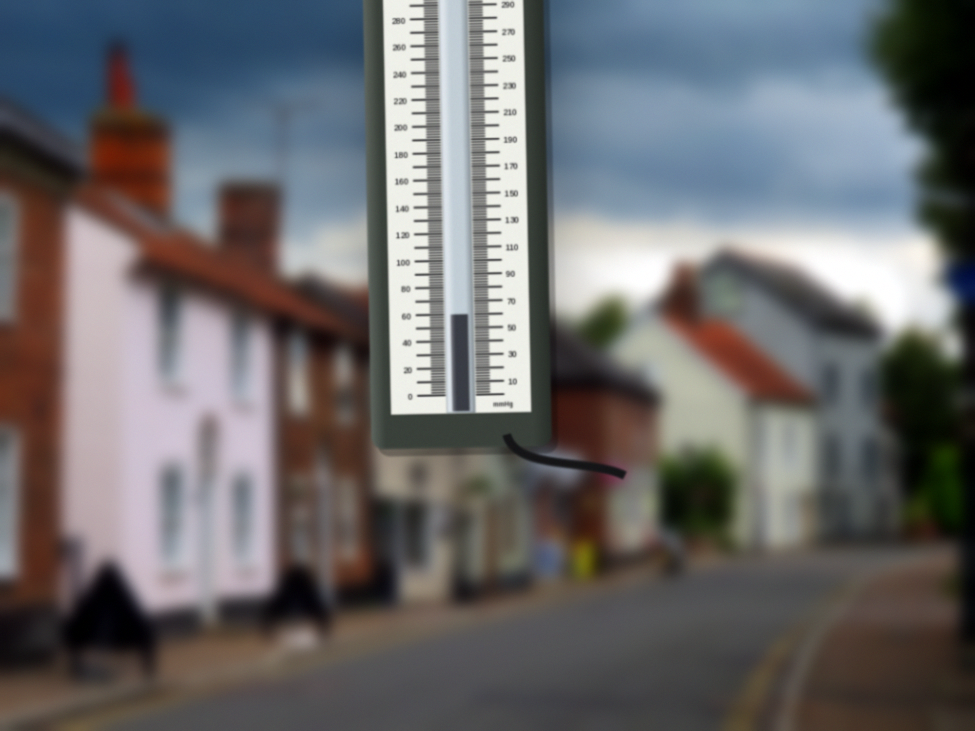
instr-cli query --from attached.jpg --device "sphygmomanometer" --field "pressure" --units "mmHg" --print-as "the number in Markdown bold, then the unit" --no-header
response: **60** mmHg
